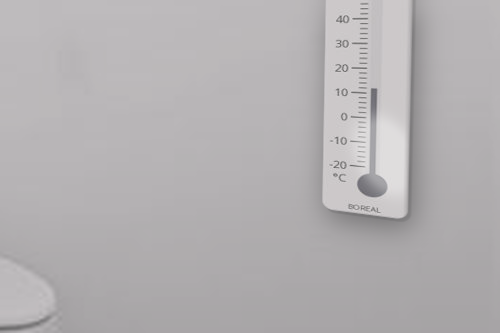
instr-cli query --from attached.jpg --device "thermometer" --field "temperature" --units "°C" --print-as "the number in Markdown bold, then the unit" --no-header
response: **12** °C
